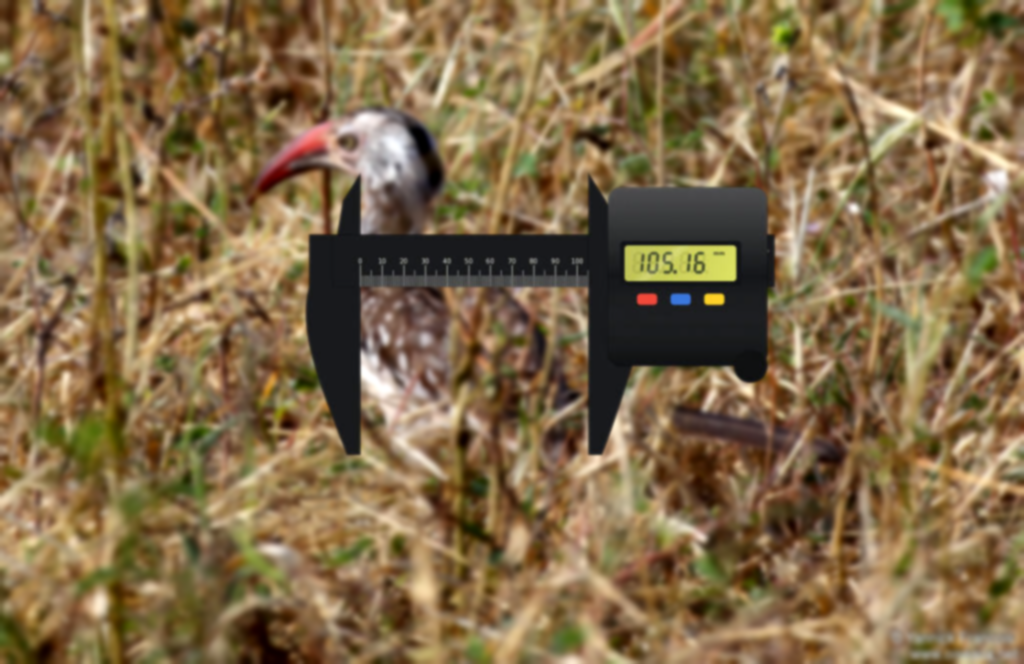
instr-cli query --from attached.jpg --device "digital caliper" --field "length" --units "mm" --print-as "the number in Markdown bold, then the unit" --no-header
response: **105.16** mm
